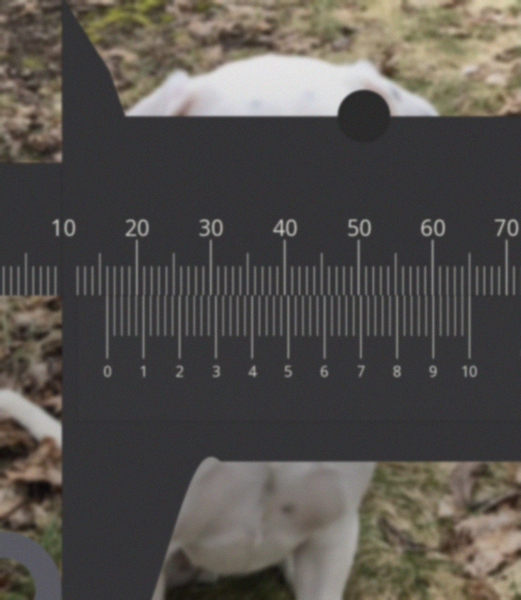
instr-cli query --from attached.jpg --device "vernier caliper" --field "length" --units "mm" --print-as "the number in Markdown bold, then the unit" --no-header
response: **16.0** mm
